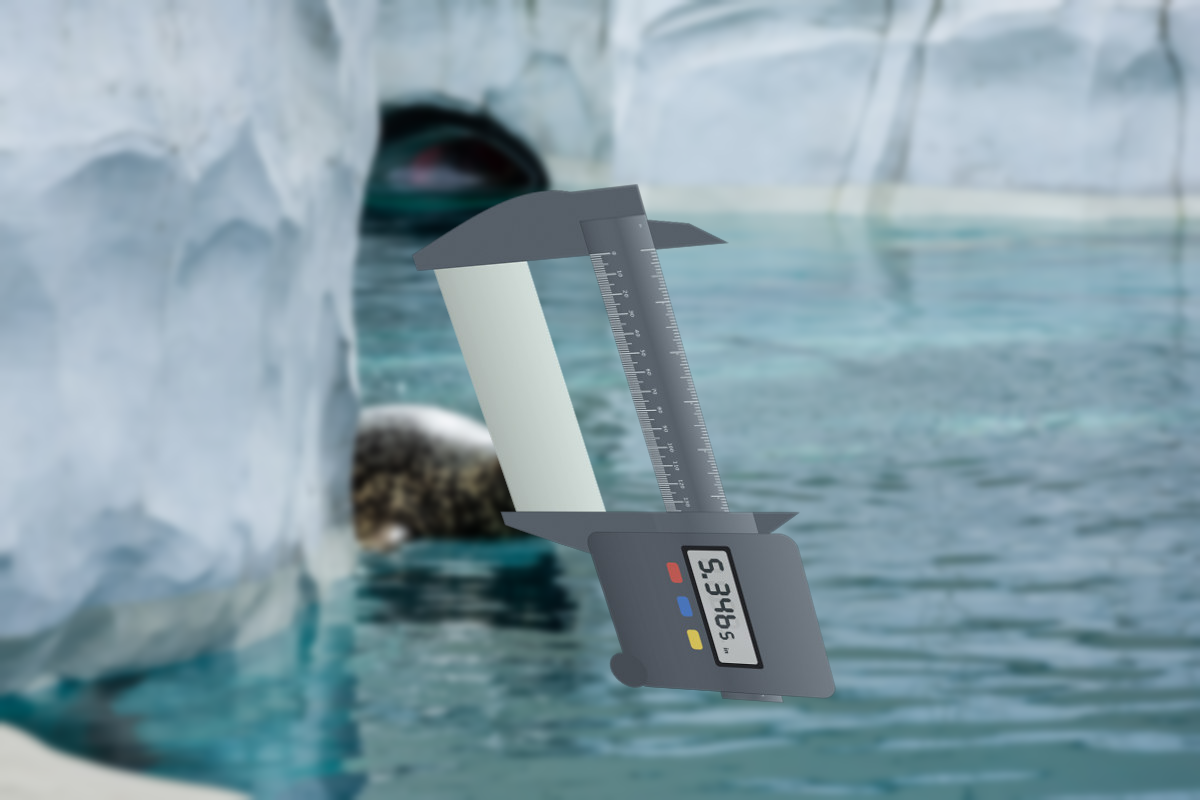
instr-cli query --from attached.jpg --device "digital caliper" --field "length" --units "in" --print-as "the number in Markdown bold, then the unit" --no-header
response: **5.3465** in
